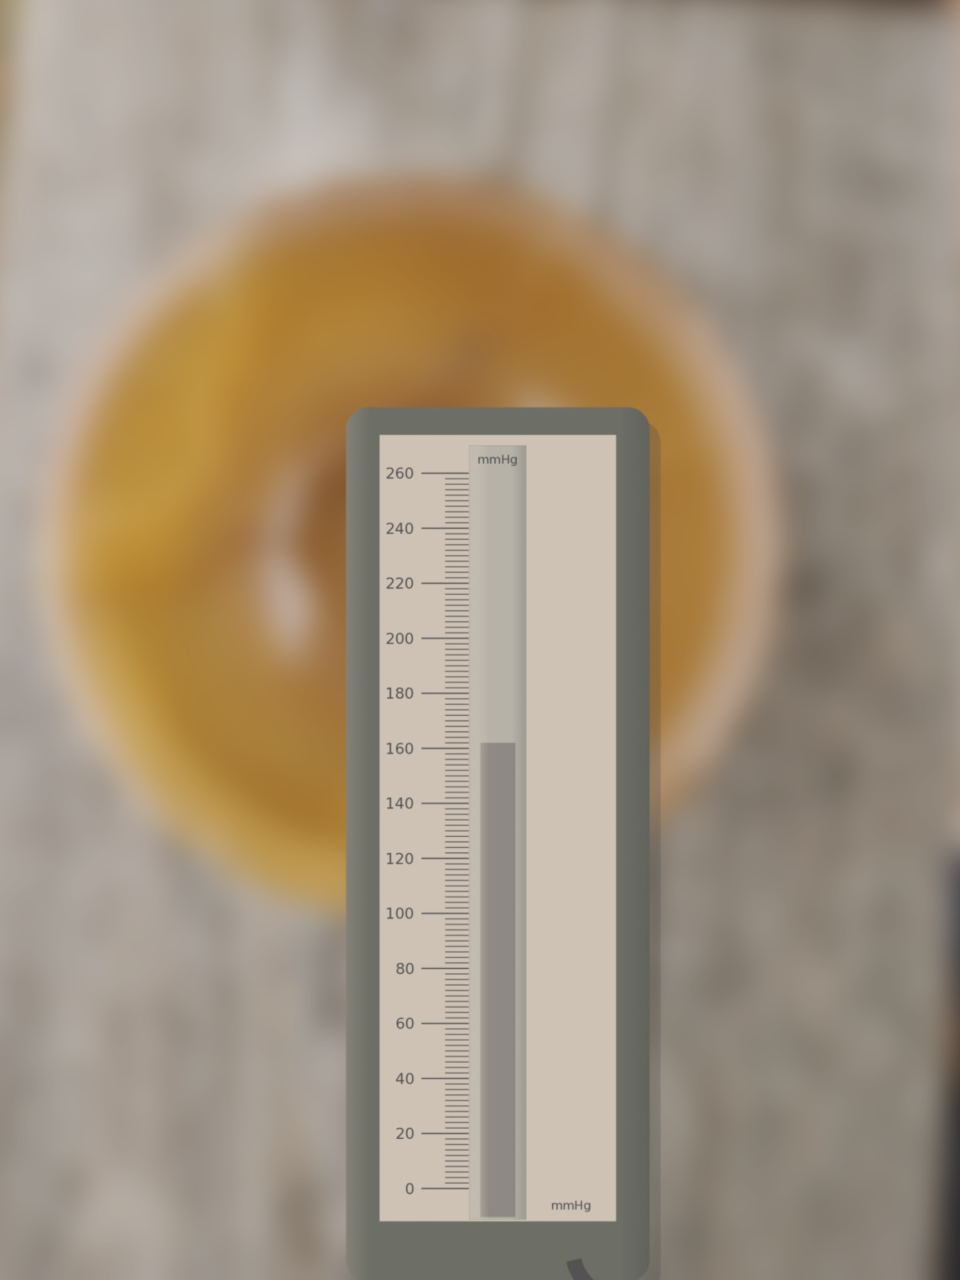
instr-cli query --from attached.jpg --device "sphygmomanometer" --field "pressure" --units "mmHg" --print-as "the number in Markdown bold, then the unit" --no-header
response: **162** mmHg
